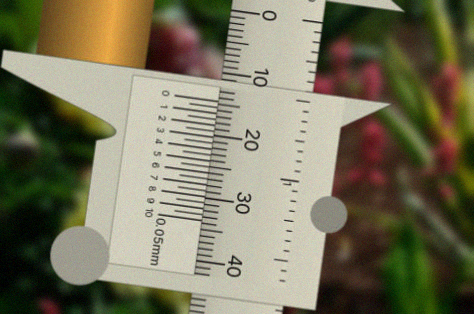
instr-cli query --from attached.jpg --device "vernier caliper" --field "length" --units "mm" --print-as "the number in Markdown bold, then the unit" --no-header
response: **14.6** mm
